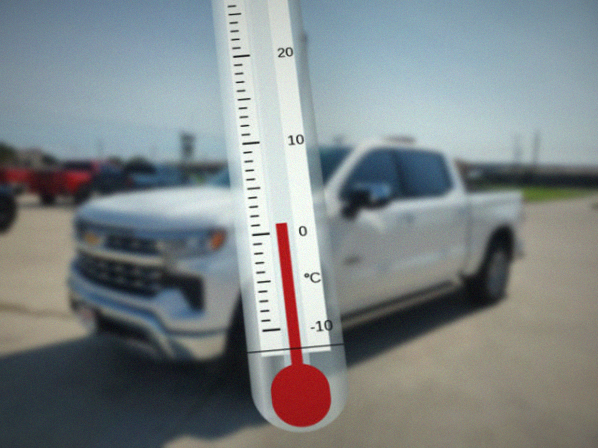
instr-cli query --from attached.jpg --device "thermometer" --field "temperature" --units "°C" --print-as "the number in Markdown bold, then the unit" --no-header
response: **1** °C
